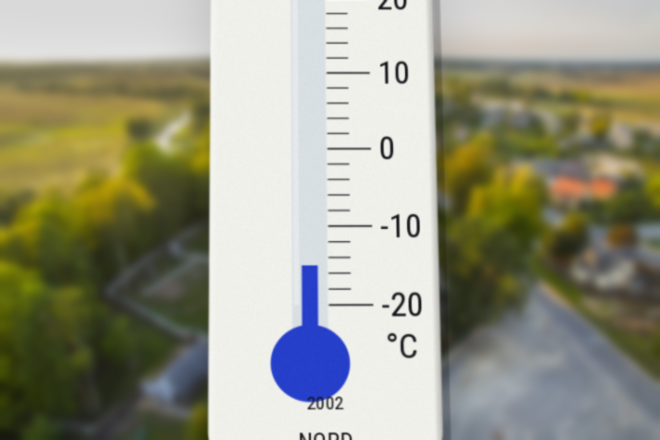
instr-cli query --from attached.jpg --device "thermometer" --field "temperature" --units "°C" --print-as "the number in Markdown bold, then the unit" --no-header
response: **-15** °C
